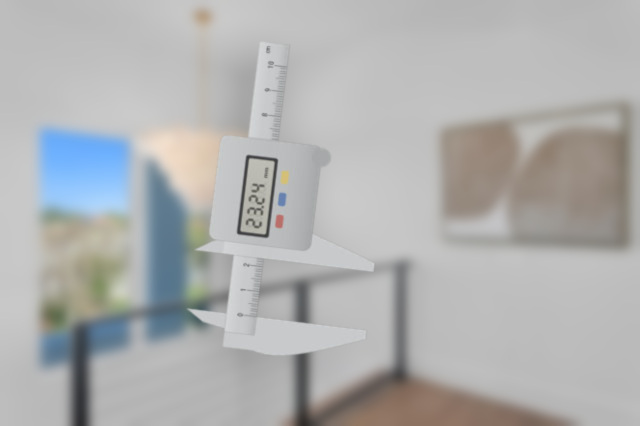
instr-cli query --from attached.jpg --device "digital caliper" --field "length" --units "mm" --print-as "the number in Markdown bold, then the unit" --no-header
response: **23.24** mm
